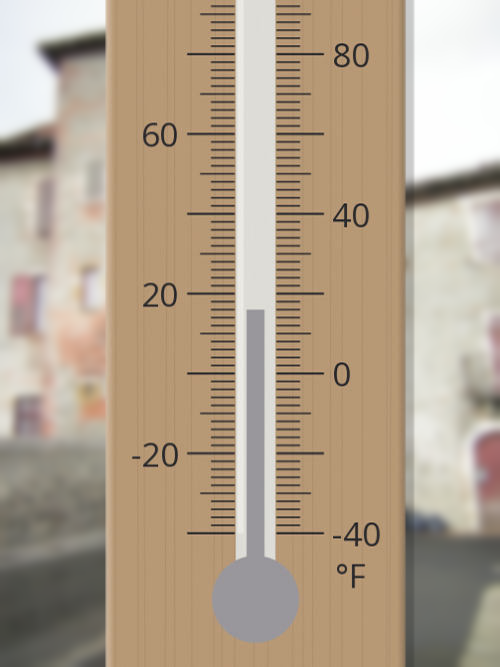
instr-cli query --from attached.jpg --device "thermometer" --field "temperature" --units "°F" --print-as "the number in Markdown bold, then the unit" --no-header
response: **16** °F
